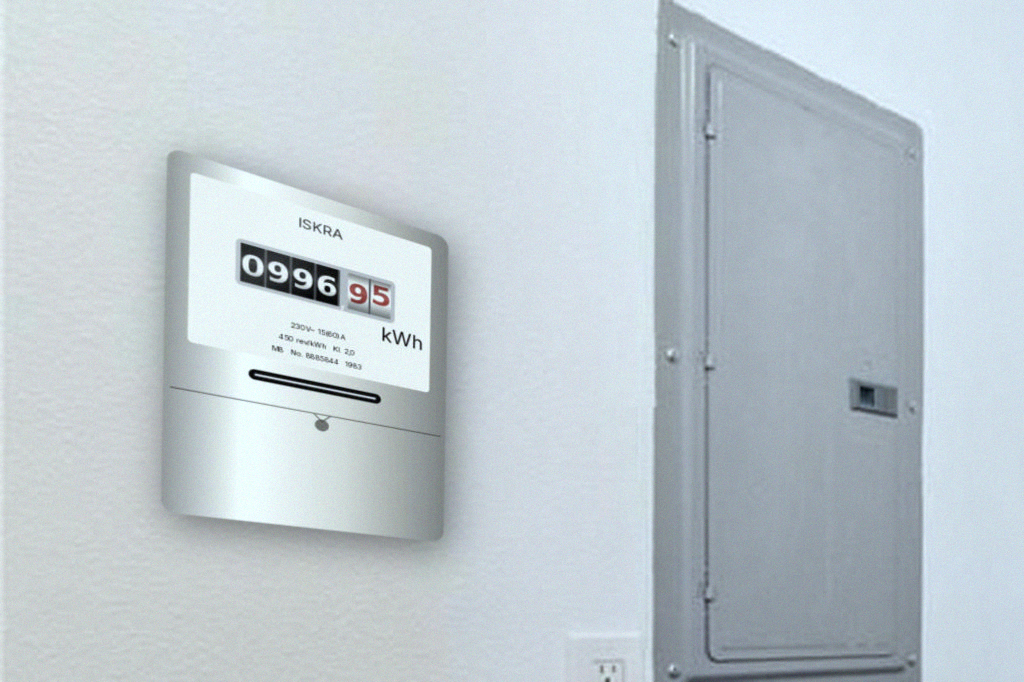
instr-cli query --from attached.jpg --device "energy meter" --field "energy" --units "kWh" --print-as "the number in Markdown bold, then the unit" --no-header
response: **996.95** kWh
